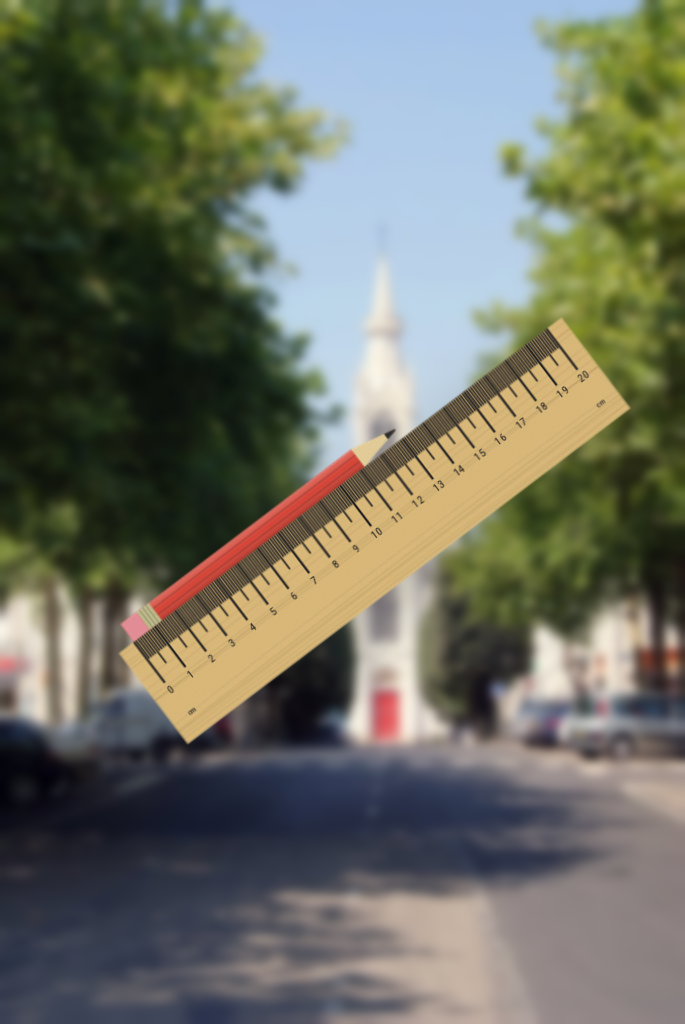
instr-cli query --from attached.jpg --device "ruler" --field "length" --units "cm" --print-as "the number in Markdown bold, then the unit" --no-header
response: **13** cm
